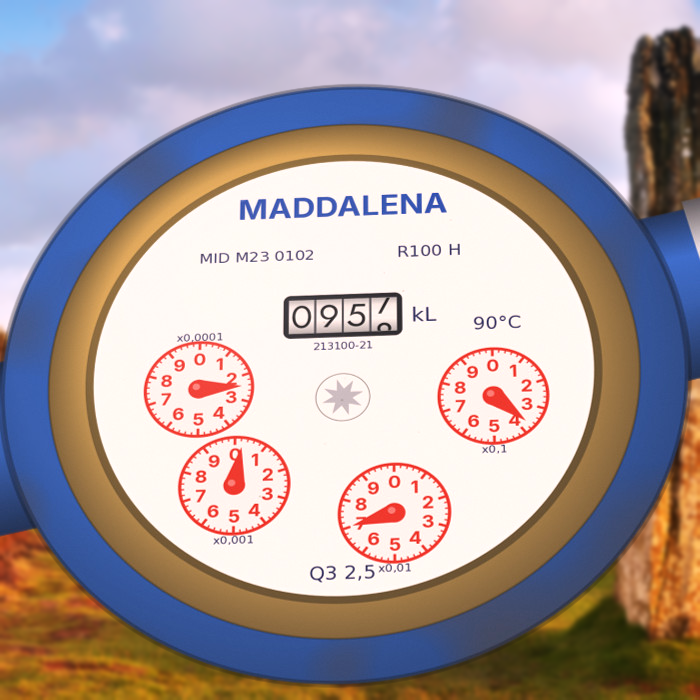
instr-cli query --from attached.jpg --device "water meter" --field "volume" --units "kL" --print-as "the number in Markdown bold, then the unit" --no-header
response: **957.3702** kL
